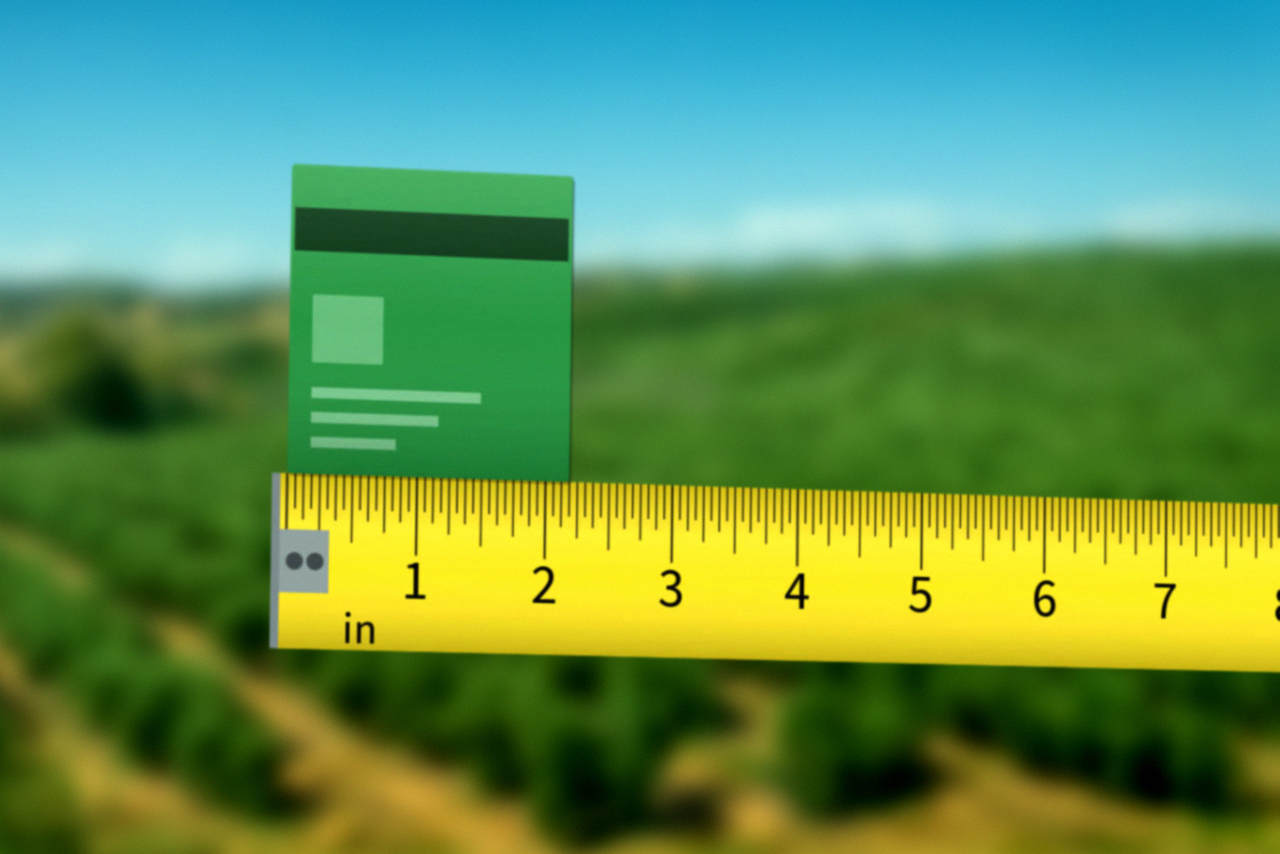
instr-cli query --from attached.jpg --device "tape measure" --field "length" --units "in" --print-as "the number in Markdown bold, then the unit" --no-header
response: **2.1875** in
